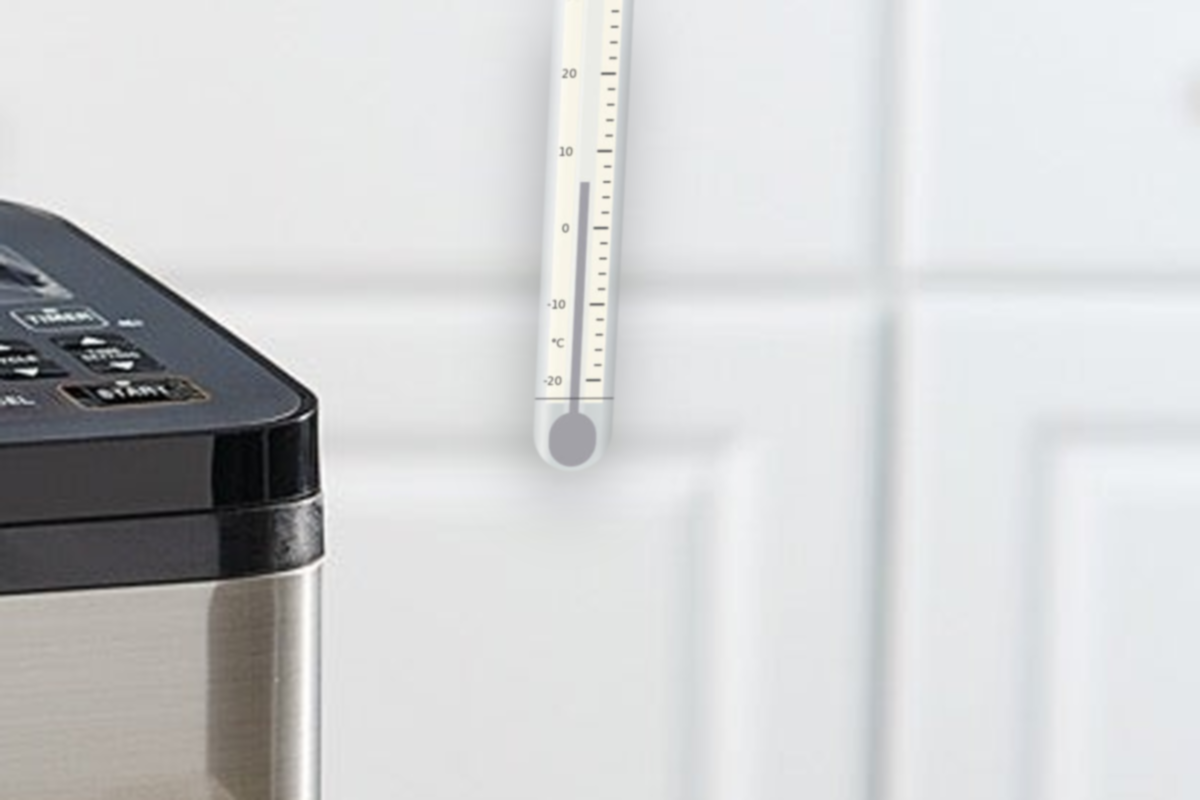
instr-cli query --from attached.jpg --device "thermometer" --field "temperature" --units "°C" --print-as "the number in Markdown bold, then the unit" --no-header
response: **6** °C
